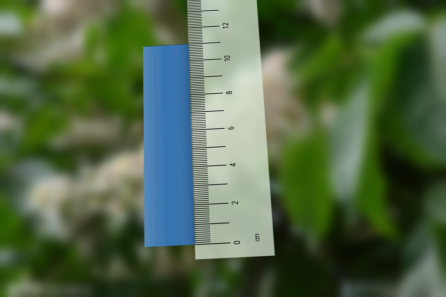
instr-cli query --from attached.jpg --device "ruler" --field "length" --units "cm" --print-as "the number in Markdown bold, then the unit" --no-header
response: **11** cm
